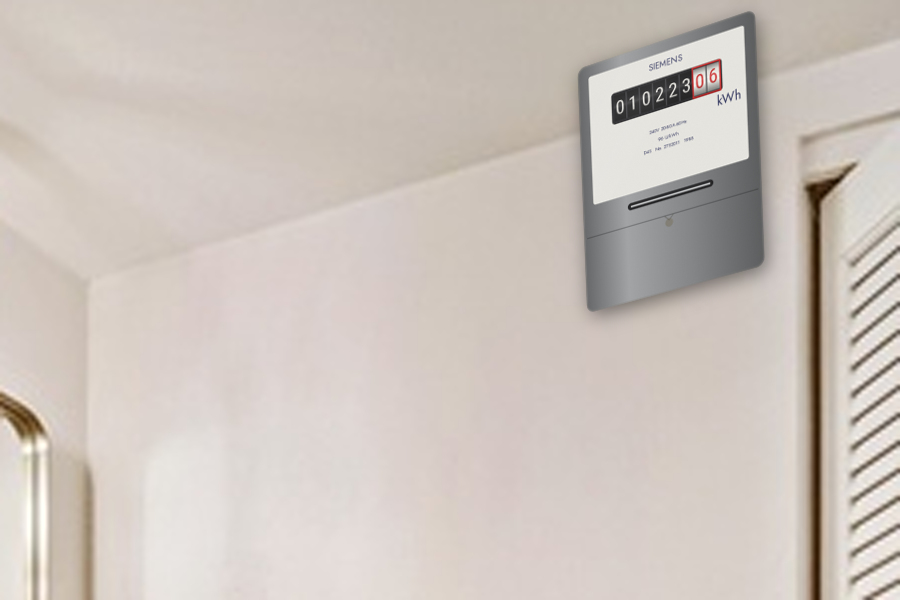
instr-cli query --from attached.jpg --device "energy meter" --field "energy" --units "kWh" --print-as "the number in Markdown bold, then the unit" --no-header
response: **10223.06** kWh
